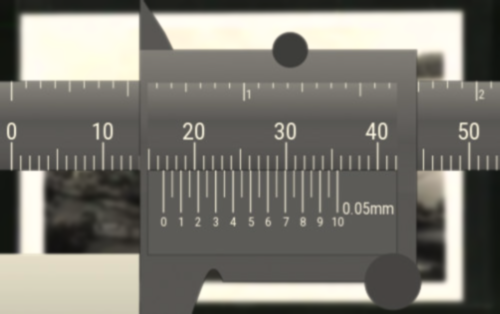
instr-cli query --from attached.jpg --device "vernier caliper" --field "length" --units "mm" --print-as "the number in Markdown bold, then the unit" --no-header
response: **16.6** mm
